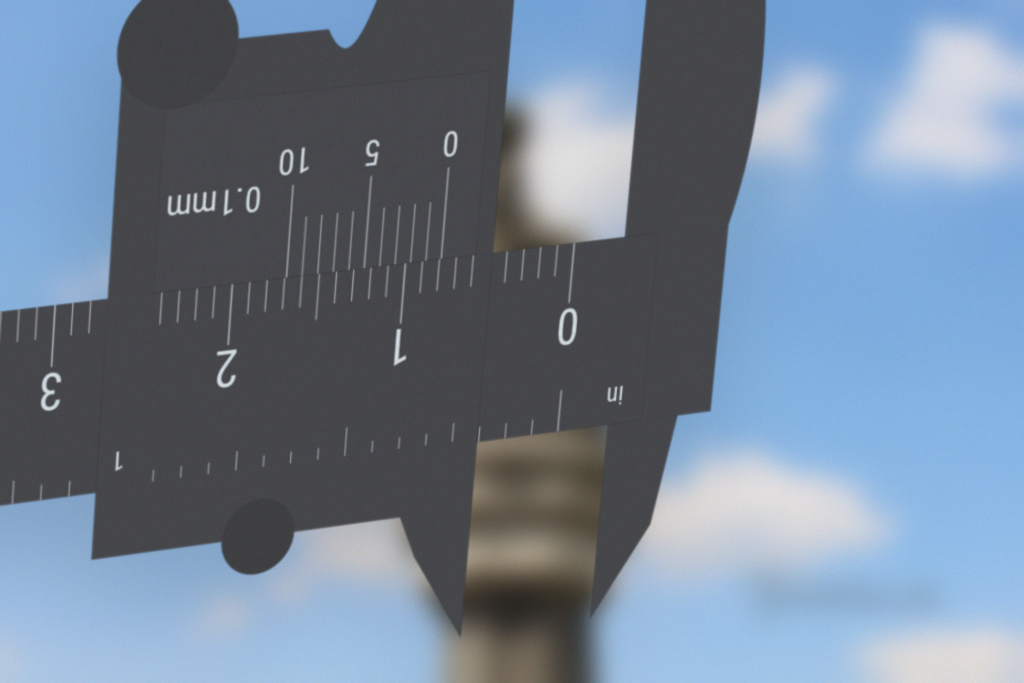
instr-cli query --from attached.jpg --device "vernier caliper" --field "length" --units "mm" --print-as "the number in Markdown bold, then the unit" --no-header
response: **7.9** mm
